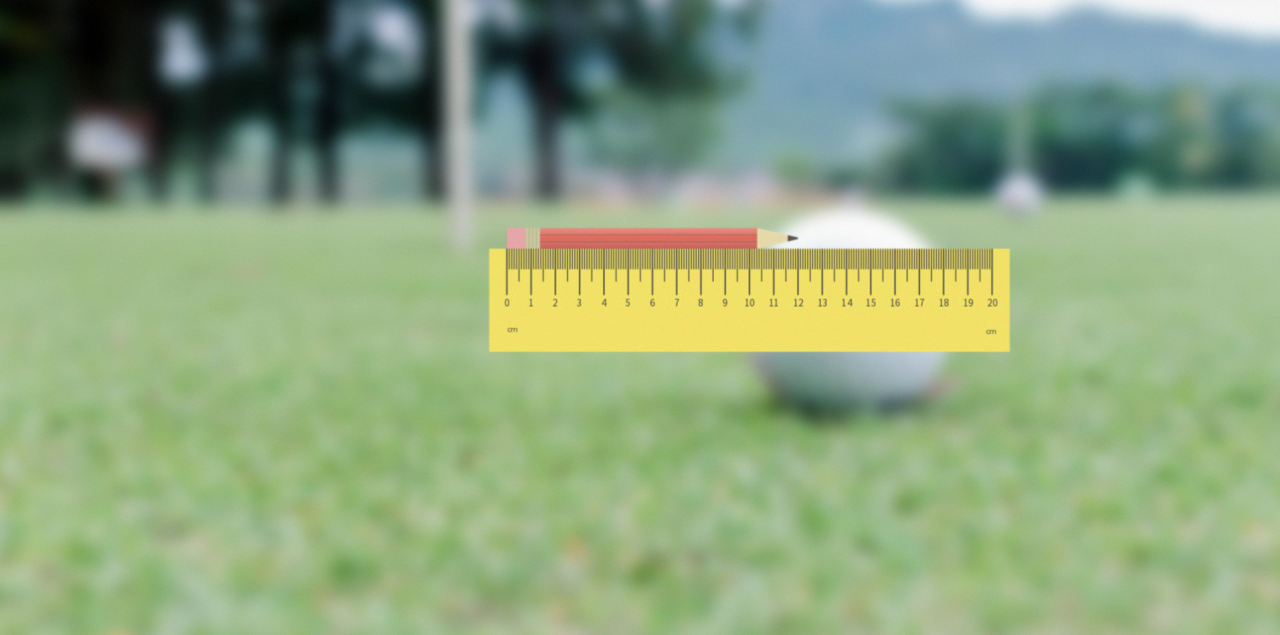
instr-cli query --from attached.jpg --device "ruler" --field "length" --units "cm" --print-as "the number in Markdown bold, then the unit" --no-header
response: **12** cm
